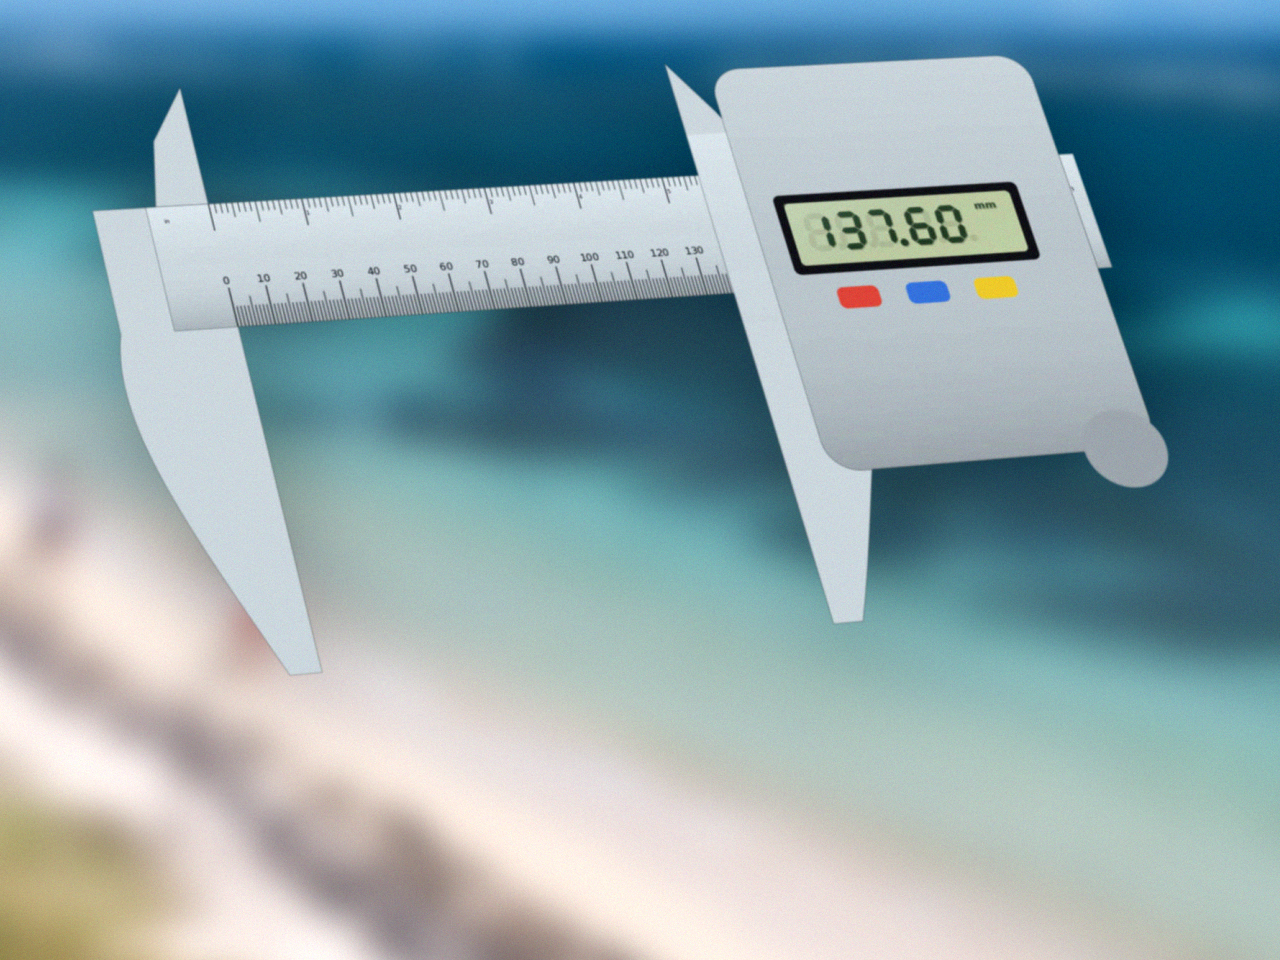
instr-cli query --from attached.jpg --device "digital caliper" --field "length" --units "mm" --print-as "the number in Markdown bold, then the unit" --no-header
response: **137.60** mm
